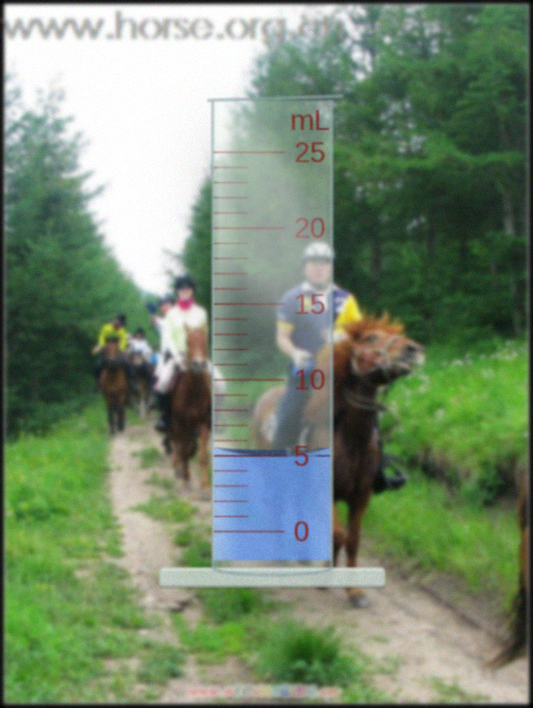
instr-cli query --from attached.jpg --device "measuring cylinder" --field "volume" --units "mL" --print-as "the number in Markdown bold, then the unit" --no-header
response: **5** mL
